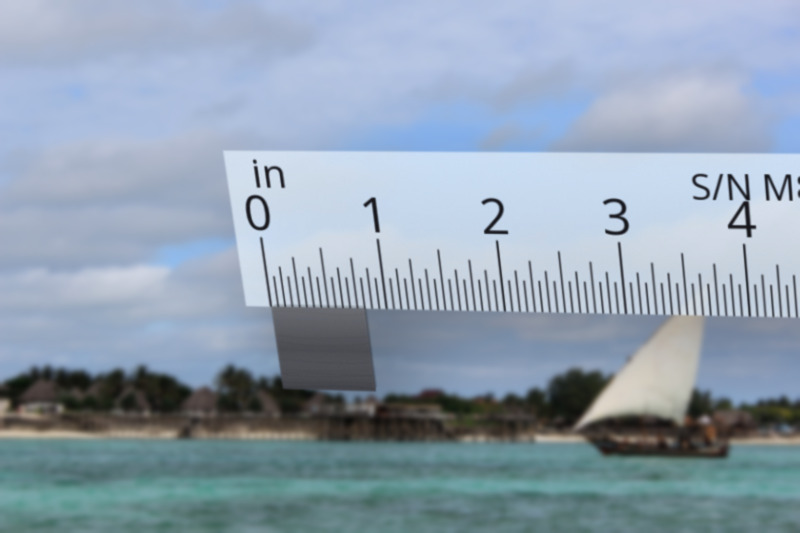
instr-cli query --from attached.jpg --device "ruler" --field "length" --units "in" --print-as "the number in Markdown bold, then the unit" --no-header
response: **0.8125** in
